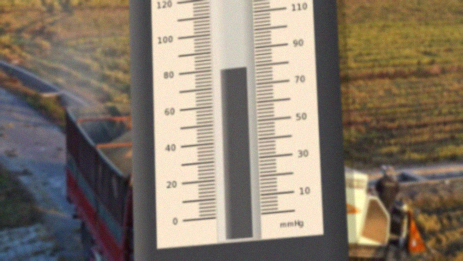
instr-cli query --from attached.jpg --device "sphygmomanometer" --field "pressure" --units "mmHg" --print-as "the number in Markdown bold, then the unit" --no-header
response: **80** mmHg
